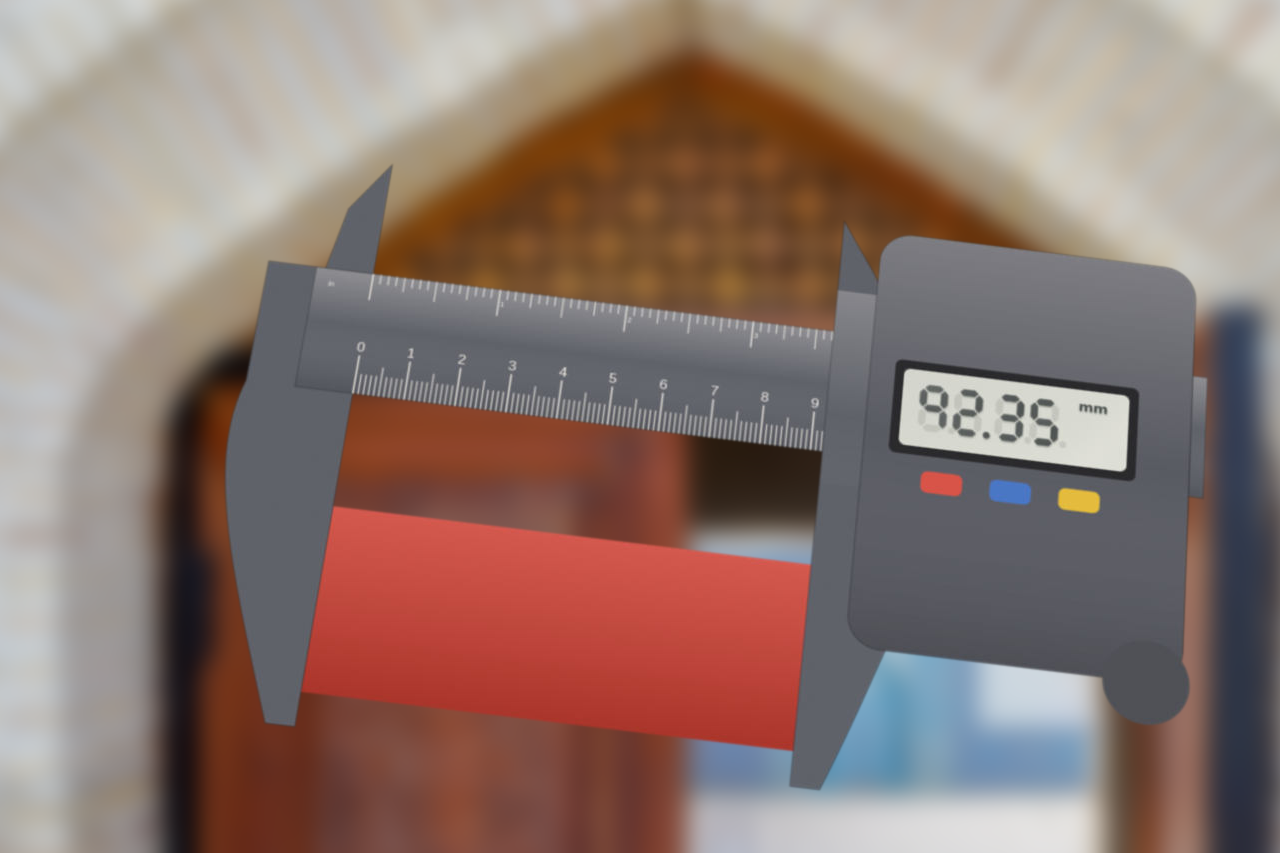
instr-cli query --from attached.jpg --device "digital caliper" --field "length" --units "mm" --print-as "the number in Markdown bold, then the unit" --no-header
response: **92.35** mm
